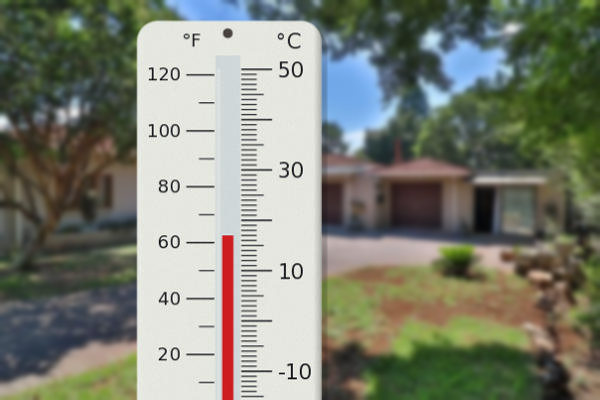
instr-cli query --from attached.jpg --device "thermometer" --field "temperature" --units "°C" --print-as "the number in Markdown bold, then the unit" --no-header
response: **17** °C
